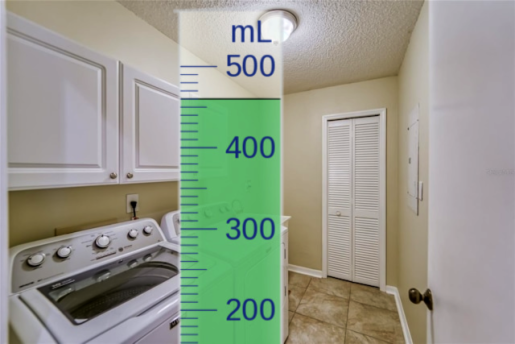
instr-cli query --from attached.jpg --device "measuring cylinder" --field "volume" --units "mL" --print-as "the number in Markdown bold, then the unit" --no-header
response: **460** mL
